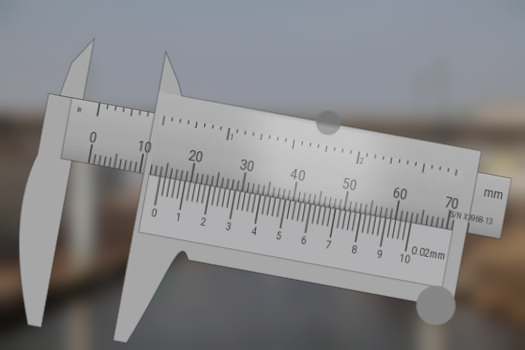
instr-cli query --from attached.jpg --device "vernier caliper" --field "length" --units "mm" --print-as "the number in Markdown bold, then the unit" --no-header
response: **14.0** mm
